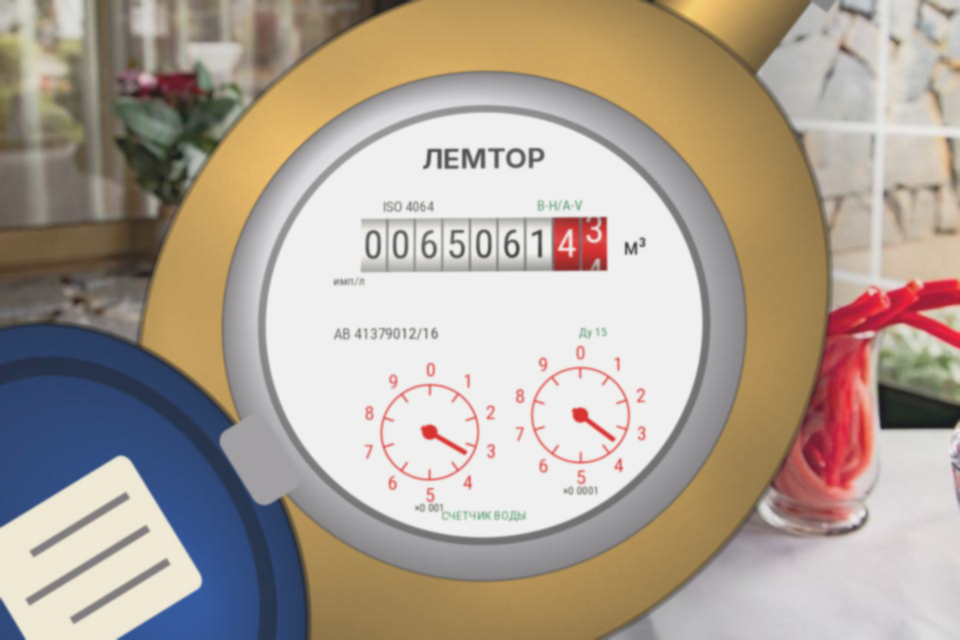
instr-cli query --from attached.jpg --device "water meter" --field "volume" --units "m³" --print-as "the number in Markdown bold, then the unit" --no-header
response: **65061.4333** m³
